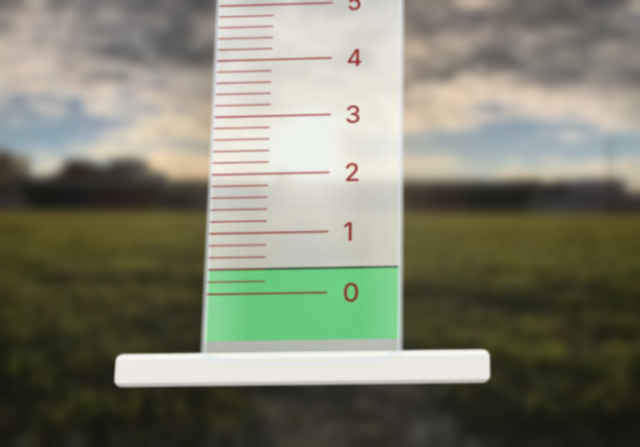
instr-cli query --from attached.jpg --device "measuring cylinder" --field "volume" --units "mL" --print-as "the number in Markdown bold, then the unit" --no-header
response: **0.4** mL
